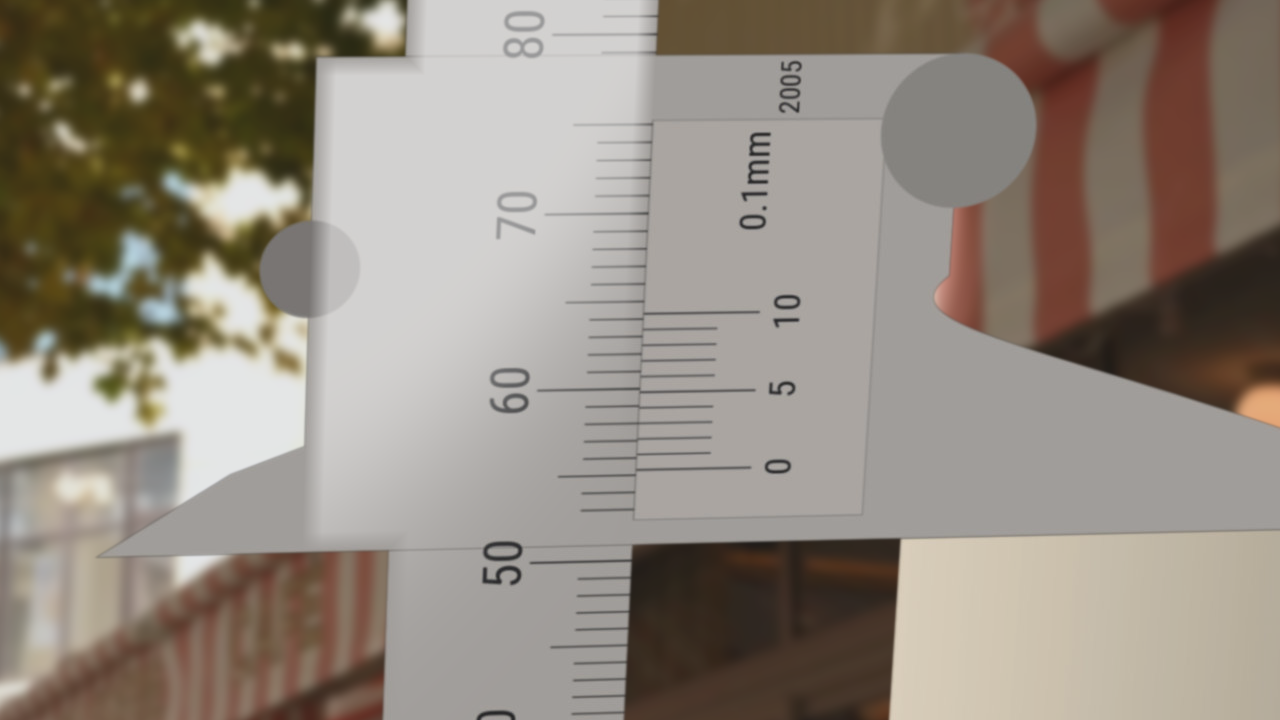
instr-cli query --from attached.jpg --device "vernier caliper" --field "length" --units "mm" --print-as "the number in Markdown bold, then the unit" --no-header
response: **55.3** mm
